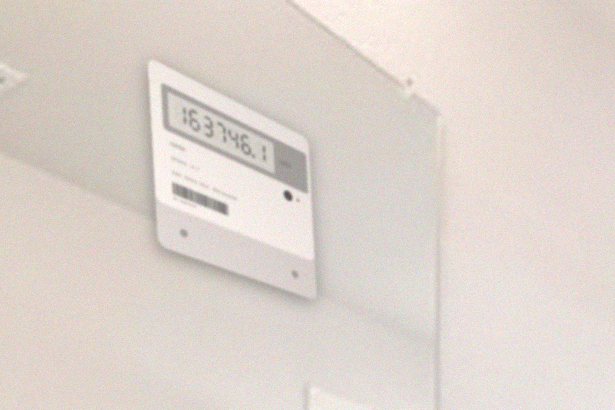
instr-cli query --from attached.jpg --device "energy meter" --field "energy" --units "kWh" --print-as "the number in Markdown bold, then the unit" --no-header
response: **163746.1** kWh
